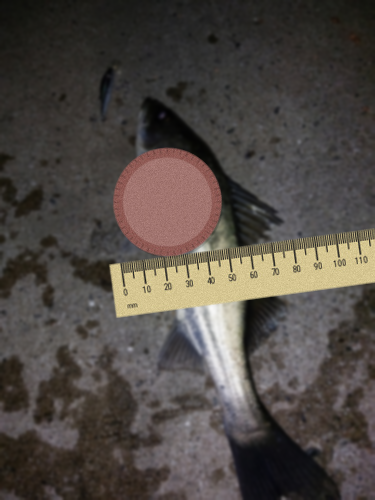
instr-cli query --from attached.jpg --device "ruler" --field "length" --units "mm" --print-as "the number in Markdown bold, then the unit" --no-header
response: **50** mm
